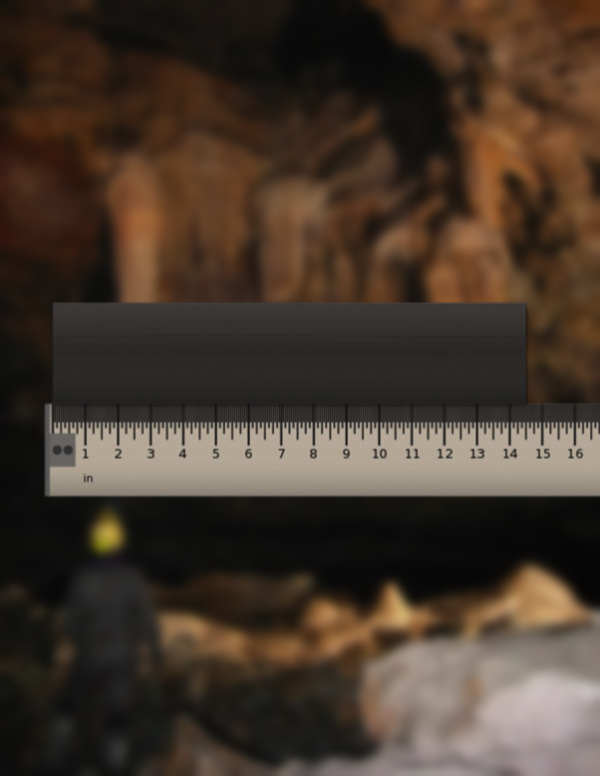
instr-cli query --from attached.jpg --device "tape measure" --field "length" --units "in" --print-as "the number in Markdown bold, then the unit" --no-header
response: **14.5** in
